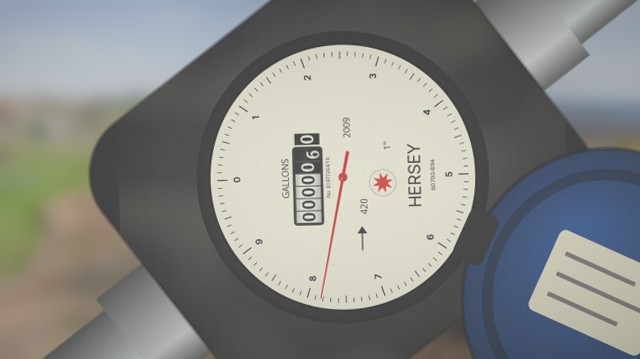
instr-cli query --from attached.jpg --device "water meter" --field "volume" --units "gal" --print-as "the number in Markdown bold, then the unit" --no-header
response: **57.8** gal
